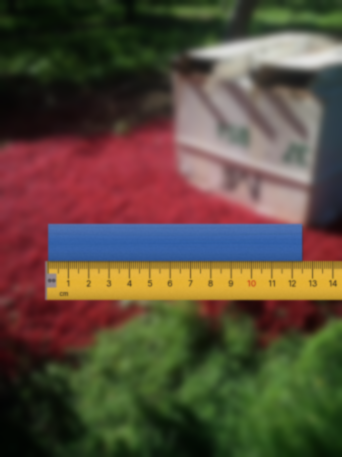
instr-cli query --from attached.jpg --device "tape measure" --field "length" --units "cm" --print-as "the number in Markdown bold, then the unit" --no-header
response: **12.5** cm
